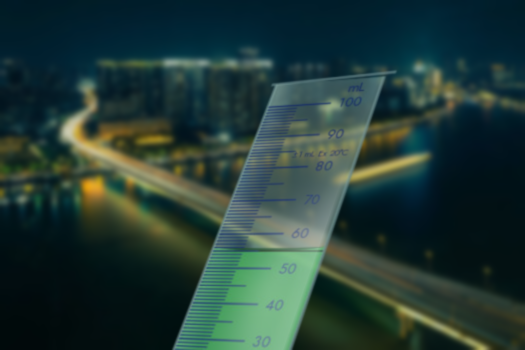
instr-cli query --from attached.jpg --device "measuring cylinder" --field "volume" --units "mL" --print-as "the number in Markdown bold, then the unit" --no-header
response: **55** mL
